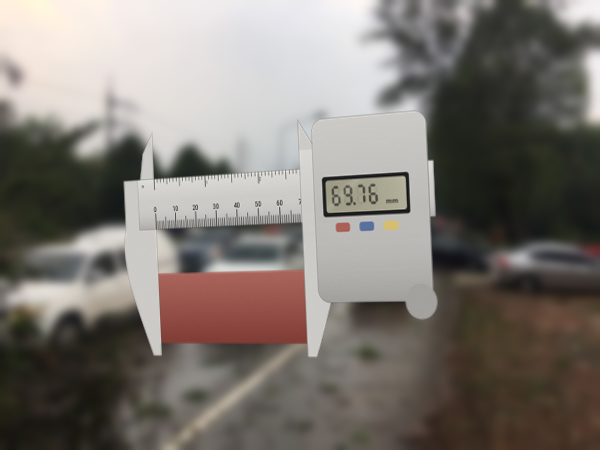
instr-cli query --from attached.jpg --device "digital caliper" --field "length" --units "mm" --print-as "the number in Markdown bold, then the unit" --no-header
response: **69.76** mm
